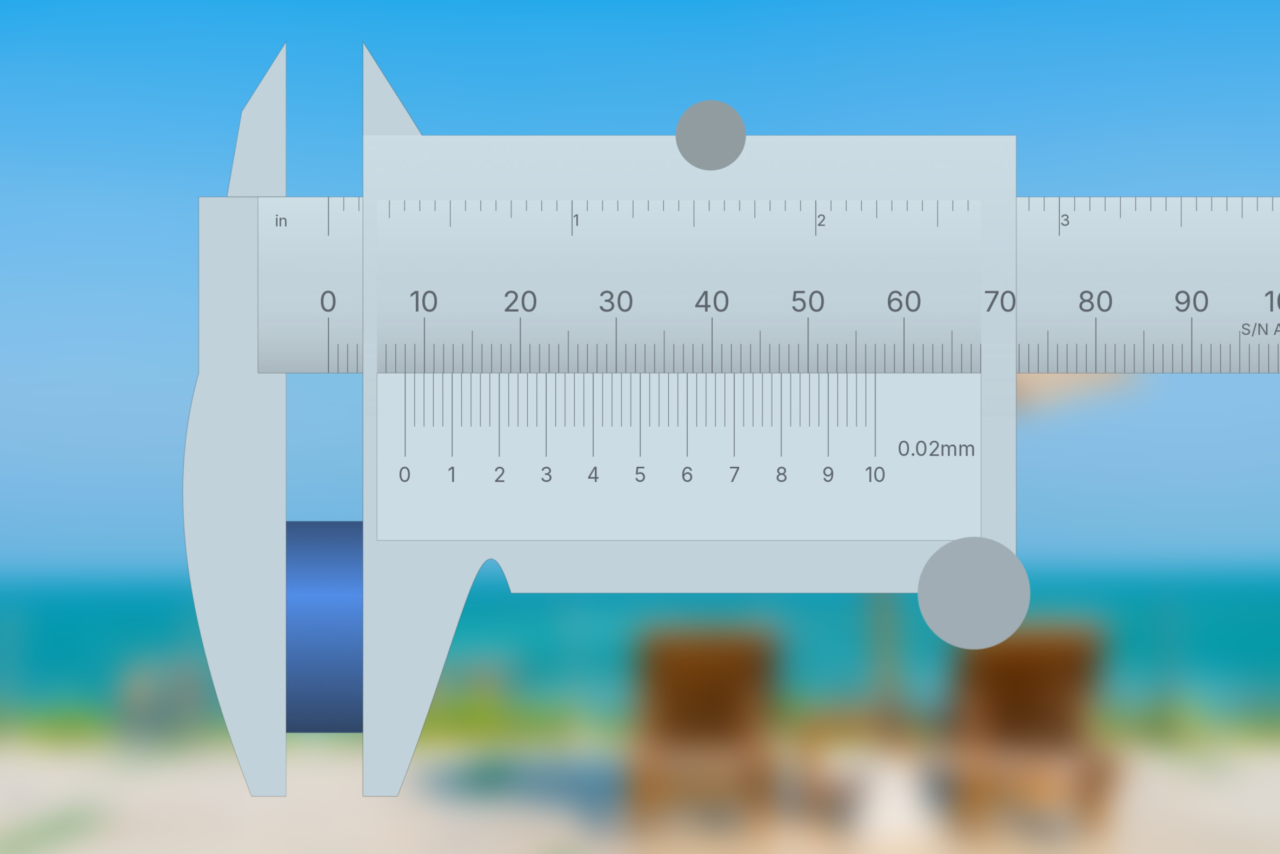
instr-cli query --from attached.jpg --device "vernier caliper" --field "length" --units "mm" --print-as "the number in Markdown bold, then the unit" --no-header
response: **8.0** mm
